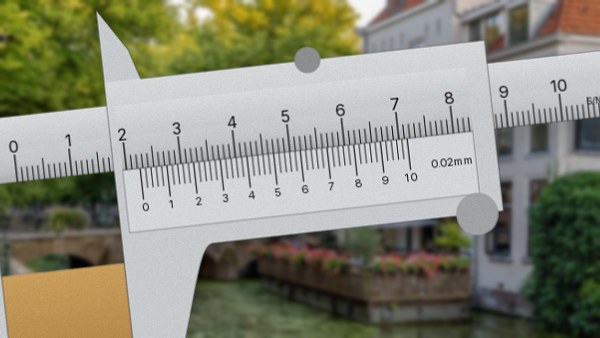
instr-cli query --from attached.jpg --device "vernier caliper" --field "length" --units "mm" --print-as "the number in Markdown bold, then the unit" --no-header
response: **22.5** mm
